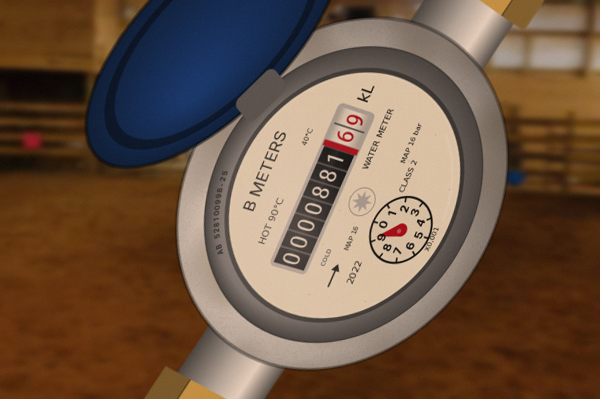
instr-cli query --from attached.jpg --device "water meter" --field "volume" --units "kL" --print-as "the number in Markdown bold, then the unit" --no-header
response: **881.689** kL
